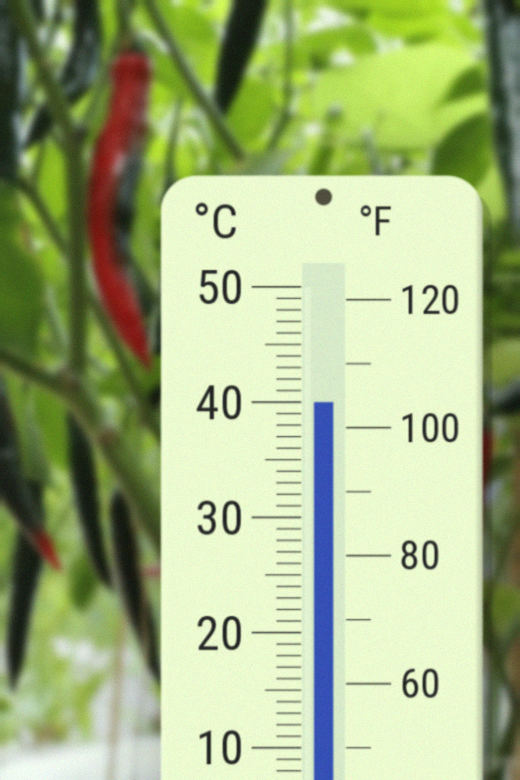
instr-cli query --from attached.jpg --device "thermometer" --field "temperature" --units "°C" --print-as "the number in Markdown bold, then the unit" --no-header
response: **40** °C
